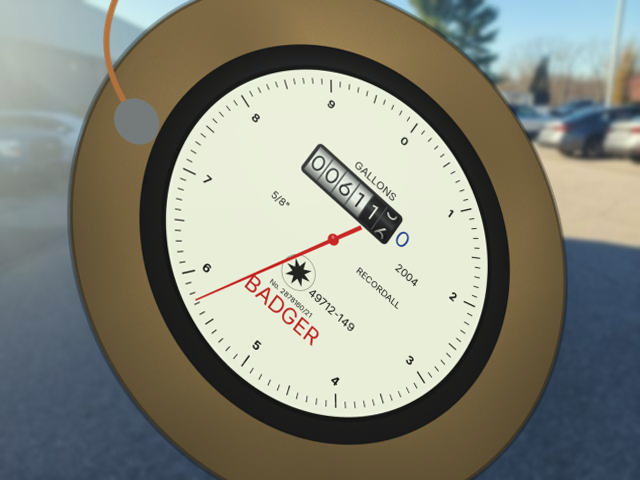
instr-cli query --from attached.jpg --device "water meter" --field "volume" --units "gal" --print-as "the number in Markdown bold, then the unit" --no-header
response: **61155.7** gal
